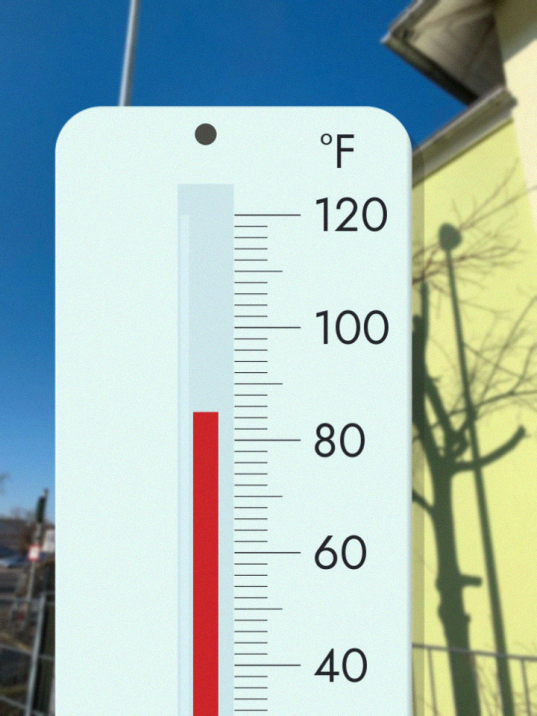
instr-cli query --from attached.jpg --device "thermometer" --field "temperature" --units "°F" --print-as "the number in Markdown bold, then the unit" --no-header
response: **85** °F
